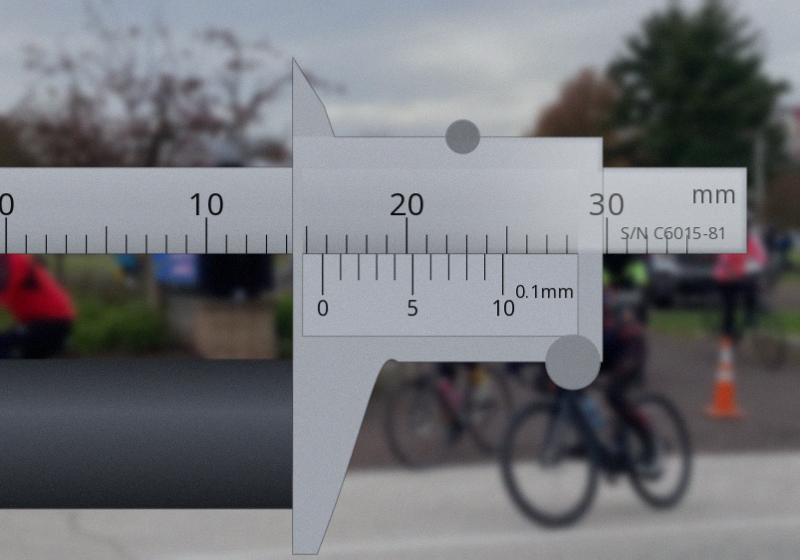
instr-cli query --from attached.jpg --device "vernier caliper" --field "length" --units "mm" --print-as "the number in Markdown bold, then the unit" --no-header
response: **15.8** mm
